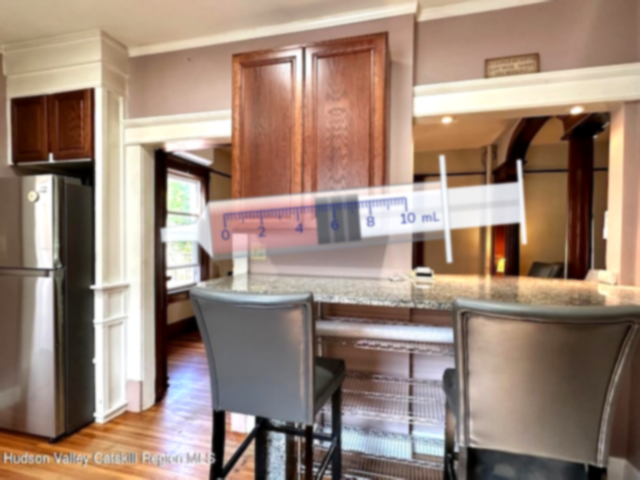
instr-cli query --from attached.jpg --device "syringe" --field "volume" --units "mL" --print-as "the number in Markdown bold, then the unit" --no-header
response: **5** mL
